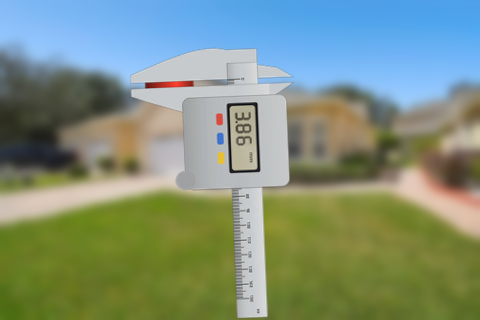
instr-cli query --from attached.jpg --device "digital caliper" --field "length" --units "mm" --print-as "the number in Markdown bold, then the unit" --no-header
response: **3.86** mm
